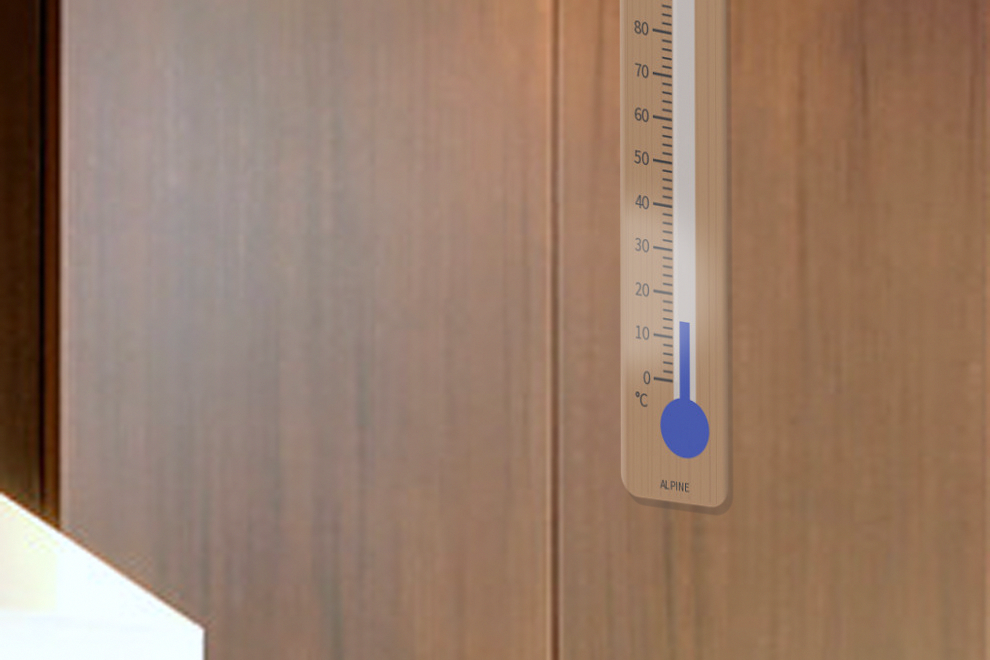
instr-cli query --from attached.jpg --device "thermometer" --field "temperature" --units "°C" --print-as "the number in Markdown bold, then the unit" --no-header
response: **14** °C
